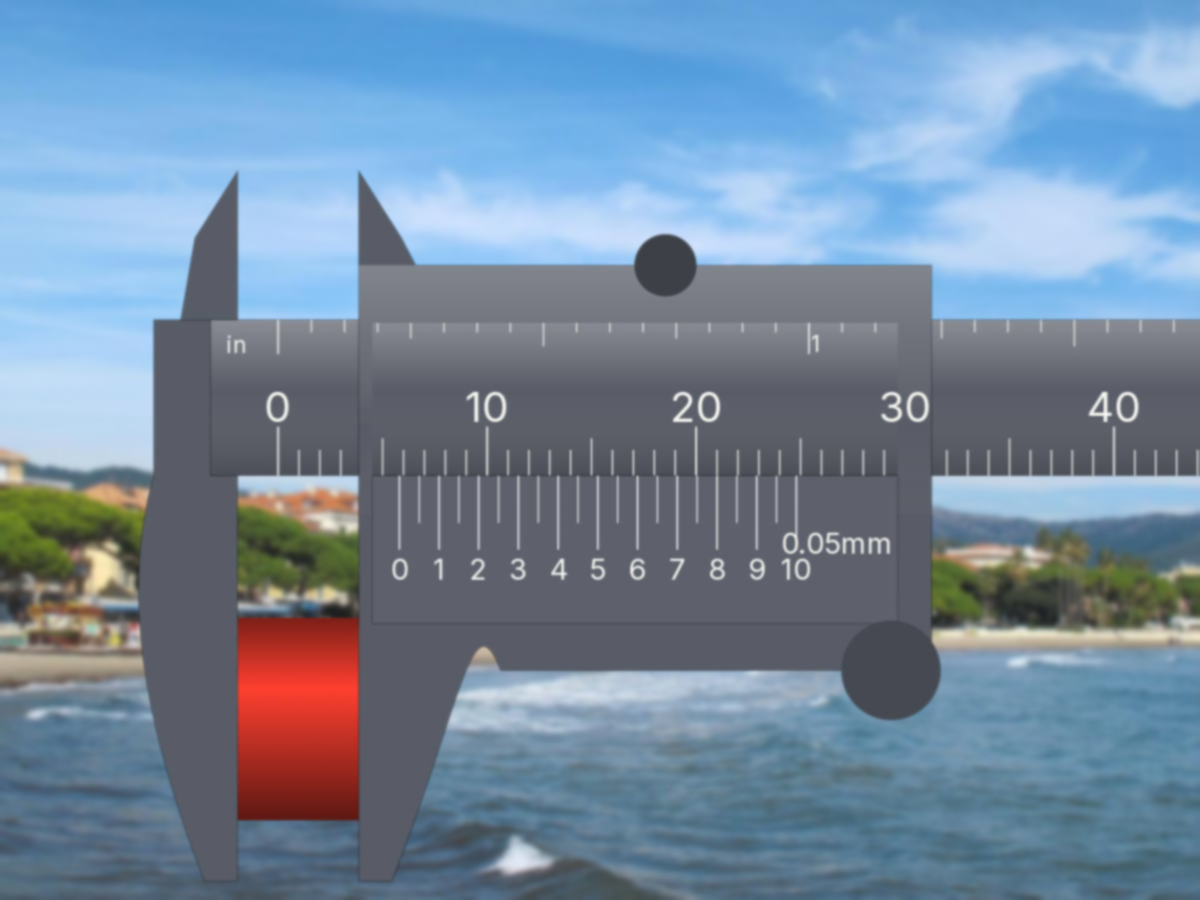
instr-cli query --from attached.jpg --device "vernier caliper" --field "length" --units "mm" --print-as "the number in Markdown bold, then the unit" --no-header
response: **5.8** mm
